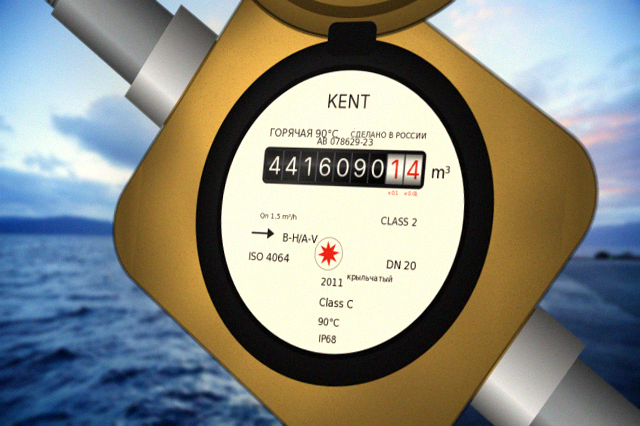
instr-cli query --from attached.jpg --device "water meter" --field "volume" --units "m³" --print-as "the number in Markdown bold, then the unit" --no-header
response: **4416090.14** m³
